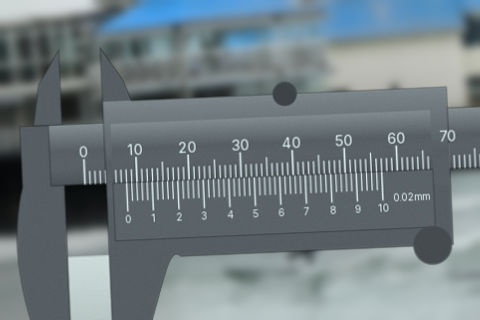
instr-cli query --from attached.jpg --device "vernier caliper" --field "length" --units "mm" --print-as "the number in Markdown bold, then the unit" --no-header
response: **8.0** mm
